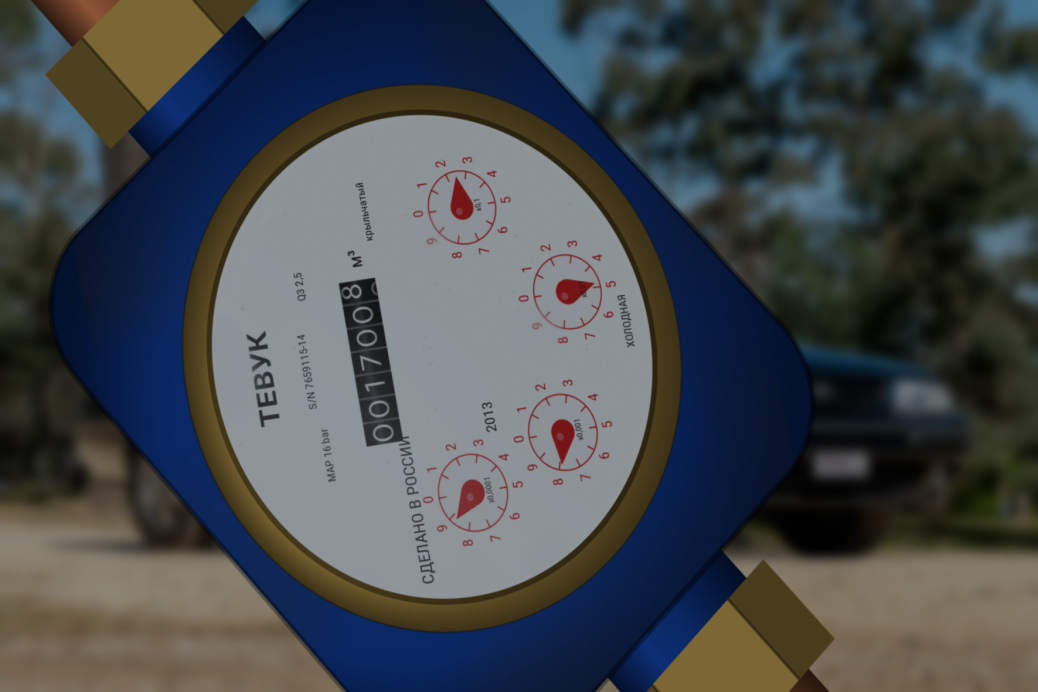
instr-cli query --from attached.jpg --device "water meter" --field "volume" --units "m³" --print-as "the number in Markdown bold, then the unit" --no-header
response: **17008.2478** m³
